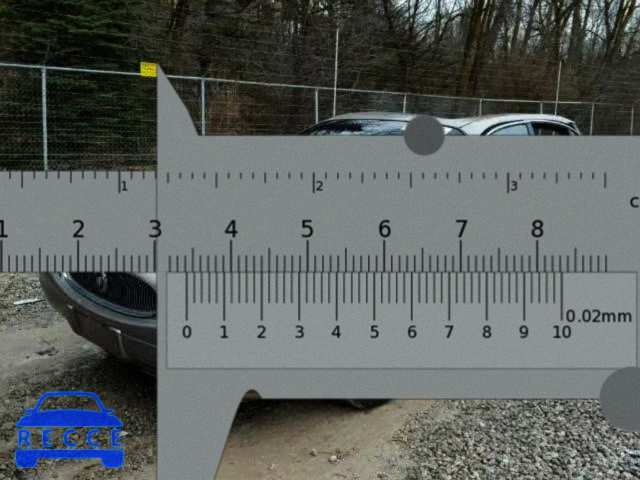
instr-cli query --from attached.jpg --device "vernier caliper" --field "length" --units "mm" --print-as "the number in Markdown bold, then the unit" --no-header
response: **34.2** mm
